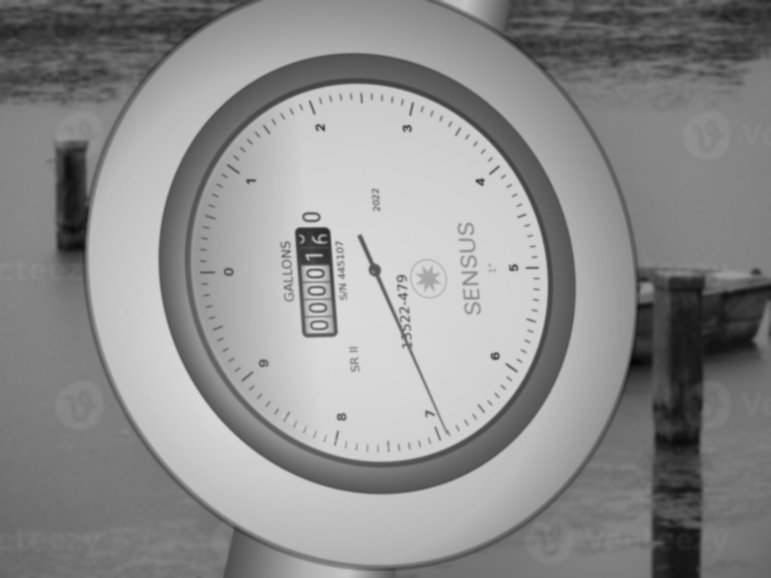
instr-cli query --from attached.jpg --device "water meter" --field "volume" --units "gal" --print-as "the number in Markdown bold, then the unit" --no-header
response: **156.9** gal
